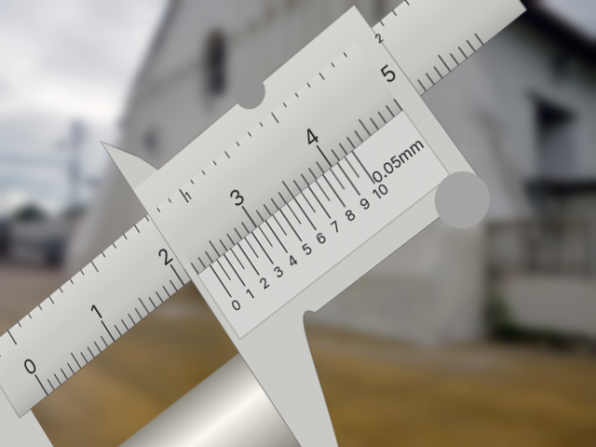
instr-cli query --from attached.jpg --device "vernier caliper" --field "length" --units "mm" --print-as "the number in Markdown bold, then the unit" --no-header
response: **23.6** mm
